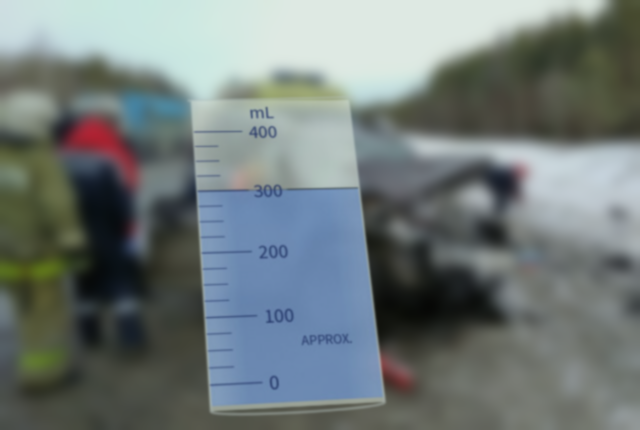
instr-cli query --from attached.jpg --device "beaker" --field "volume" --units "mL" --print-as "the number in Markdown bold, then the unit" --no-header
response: **300** mL
